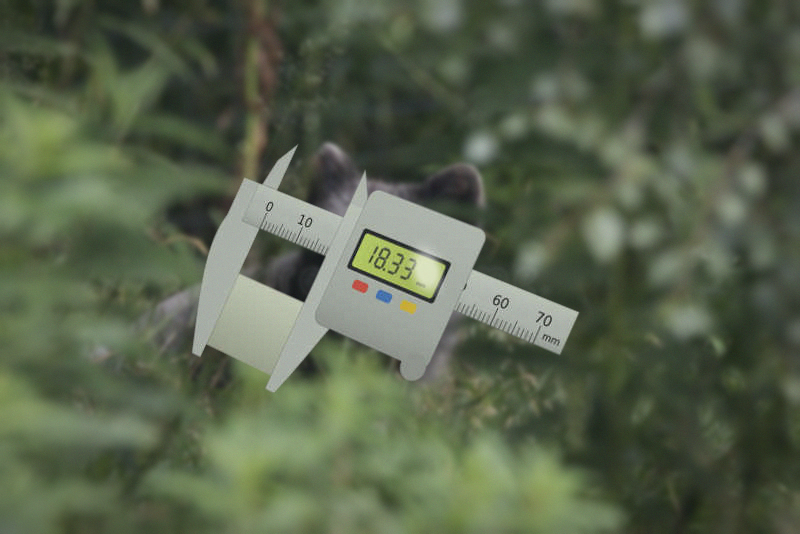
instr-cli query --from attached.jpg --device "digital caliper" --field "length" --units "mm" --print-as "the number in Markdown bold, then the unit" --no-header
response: **18.33** mm
